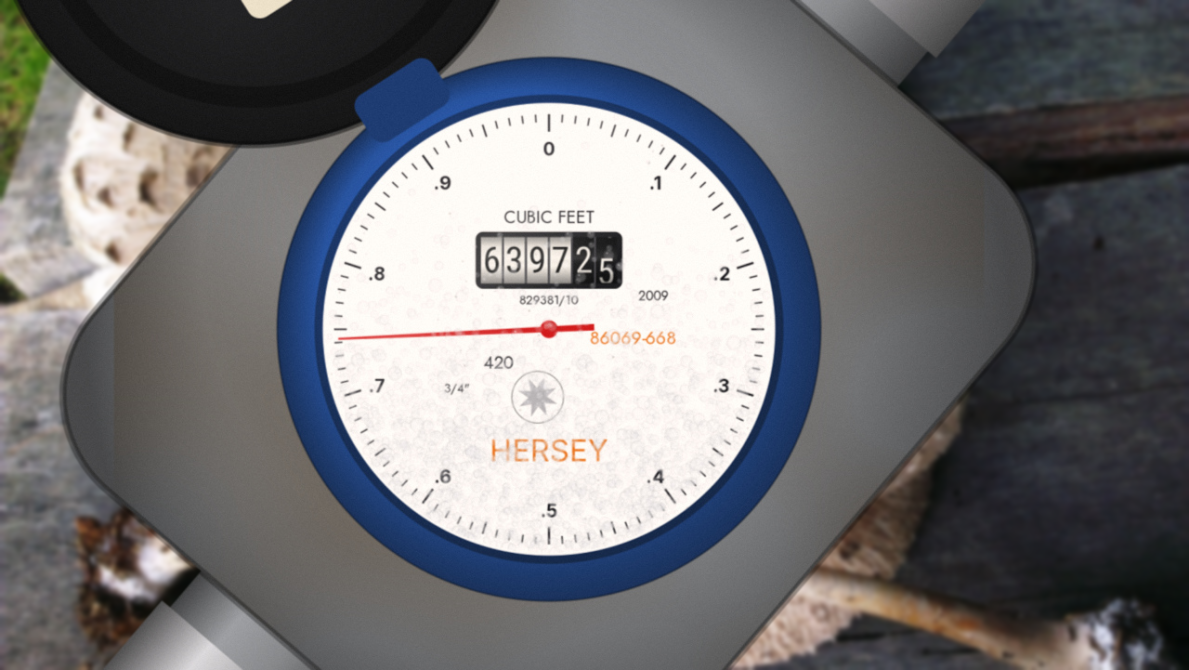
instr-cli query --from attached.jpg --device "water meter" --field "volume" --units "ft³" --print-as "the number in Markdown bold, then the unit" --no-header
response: **639724.74** ft³
